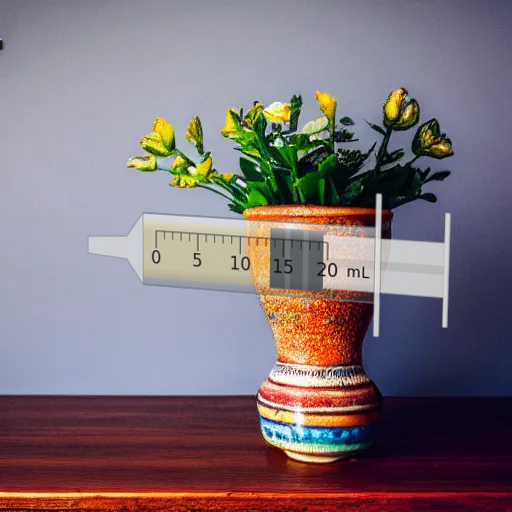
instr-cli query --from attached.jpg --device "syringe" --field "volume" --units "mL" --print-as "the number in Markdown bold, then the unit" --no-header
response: **13.5** mL
